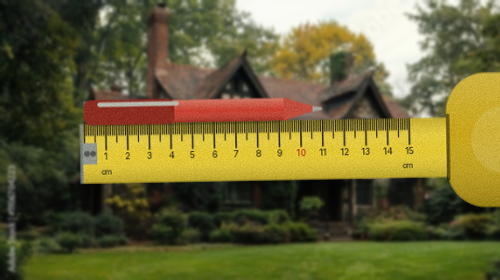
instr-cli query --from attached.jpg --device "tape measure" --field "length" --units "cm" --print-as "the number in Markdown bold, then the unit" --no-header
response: **11** cm
